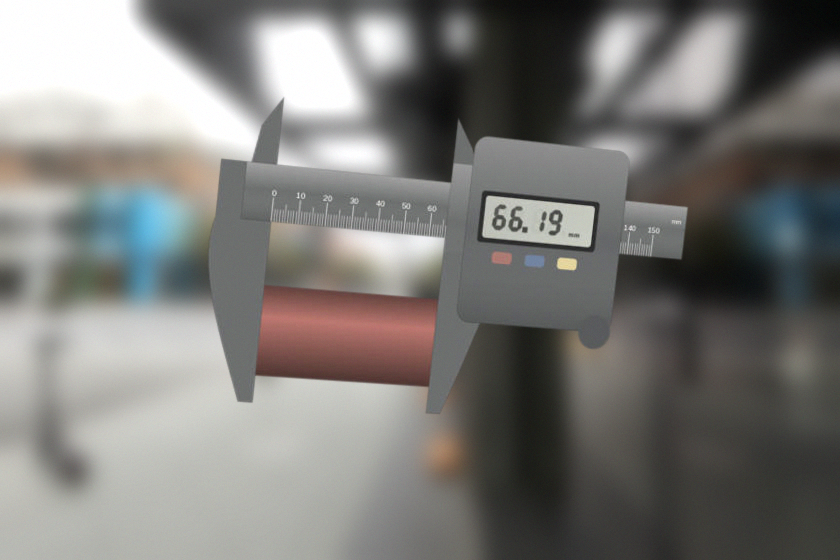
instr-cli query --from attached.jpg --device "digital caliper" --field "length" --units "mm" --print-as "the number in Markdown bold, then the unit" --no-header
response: **66.19** mm
